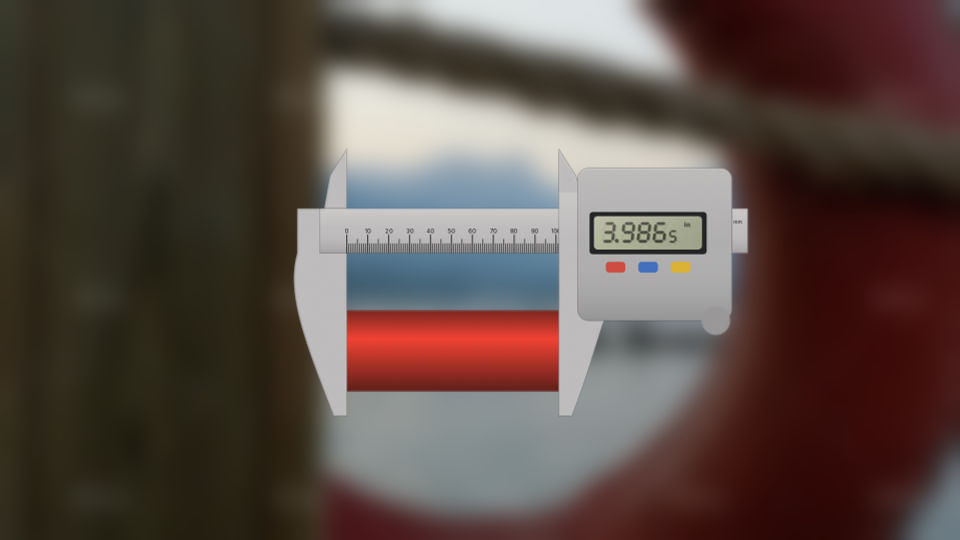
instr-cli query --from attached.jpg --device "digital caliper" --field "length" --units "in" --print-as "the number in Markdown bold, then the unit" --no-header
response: **3.9865** in
